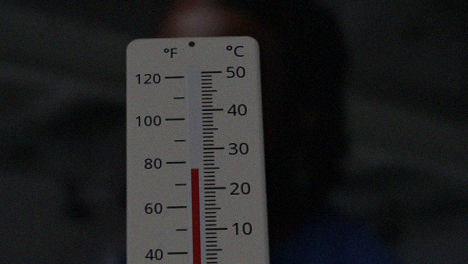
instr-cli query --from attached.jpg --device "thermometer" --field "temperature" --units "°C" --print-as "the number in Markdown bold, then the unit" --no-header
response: **25** °C
